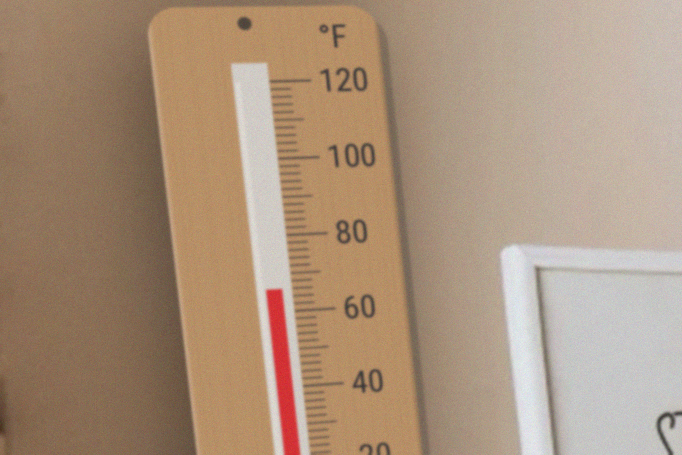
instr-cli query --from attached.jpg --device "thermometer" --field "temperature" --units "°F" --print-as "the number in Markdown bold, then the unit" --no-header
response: **66** °F
